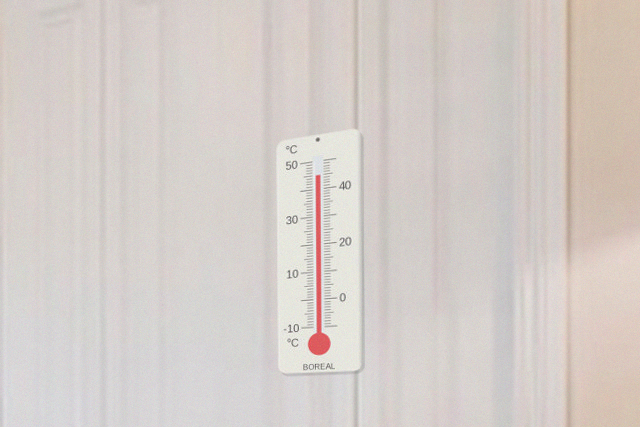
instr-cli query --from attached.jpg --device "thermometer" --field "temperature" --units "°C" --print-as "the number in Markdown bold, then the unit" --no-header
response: **45** °C
